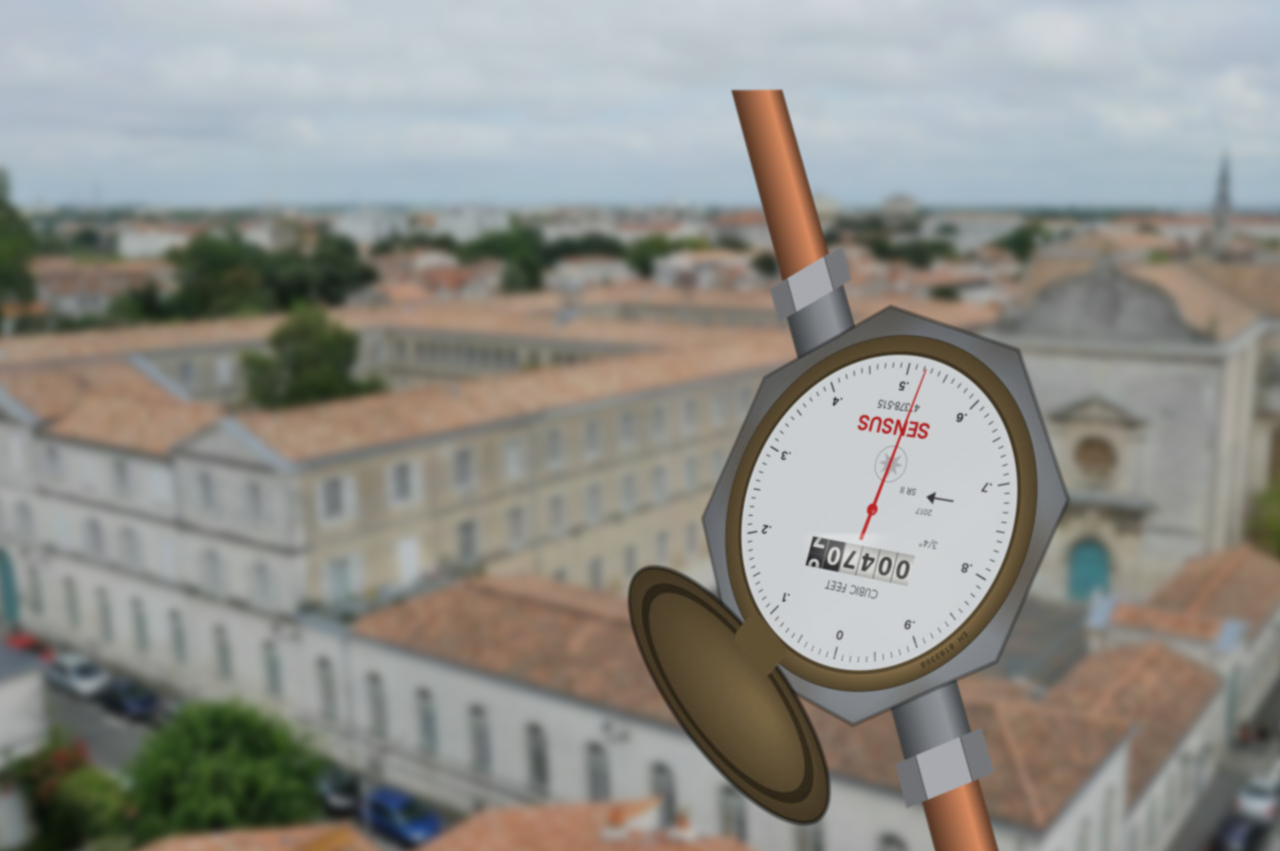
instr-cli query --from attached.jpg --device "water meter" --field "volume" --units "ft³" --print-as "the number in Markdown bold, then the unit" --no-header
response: **4706.52** ft³
